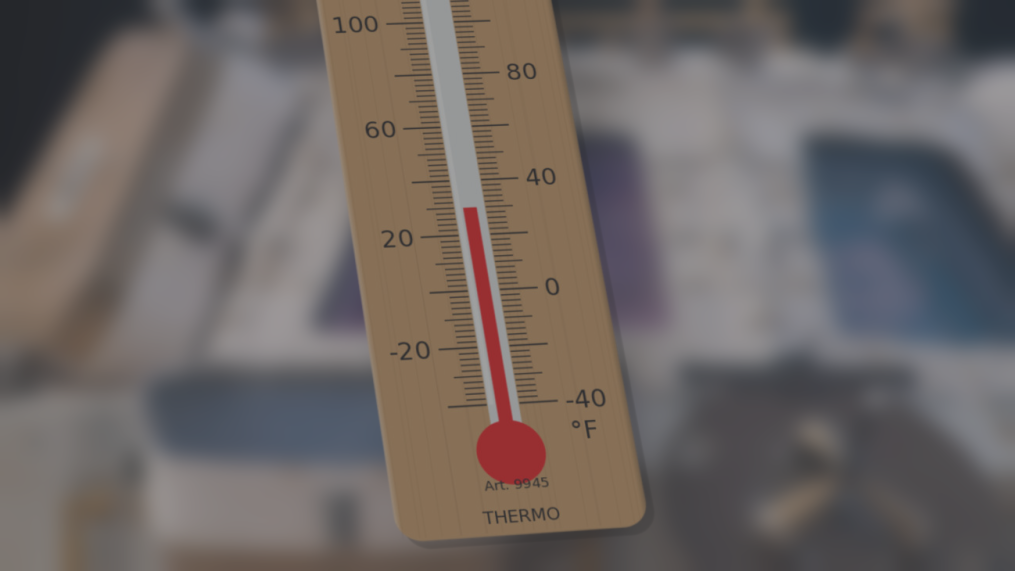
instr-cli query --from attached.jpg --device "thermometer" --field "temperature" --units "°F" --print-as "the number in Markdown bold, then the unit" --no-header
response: **30** °F
